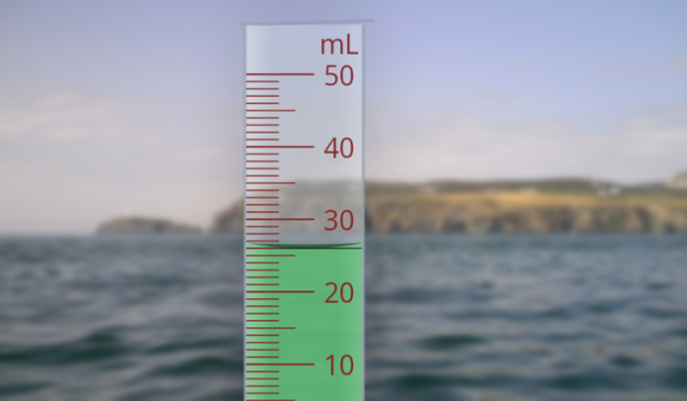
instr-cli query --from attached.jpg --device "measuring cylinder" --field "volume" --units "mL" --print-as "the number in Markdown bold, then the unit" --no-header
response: **26** mL
